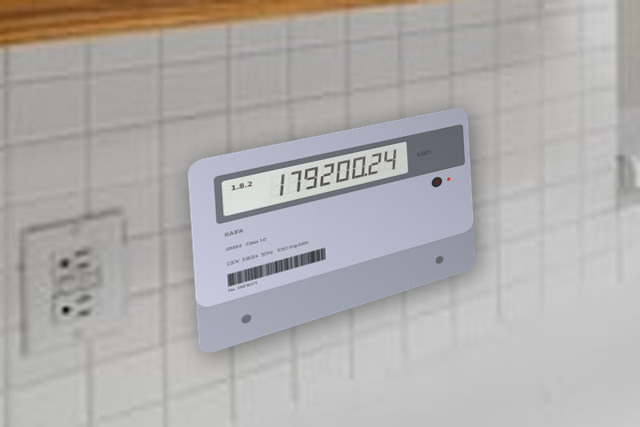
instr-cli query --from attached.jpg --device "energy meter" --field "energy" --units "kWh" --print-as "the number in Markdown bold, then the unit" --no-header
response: **179200.24** kWh
